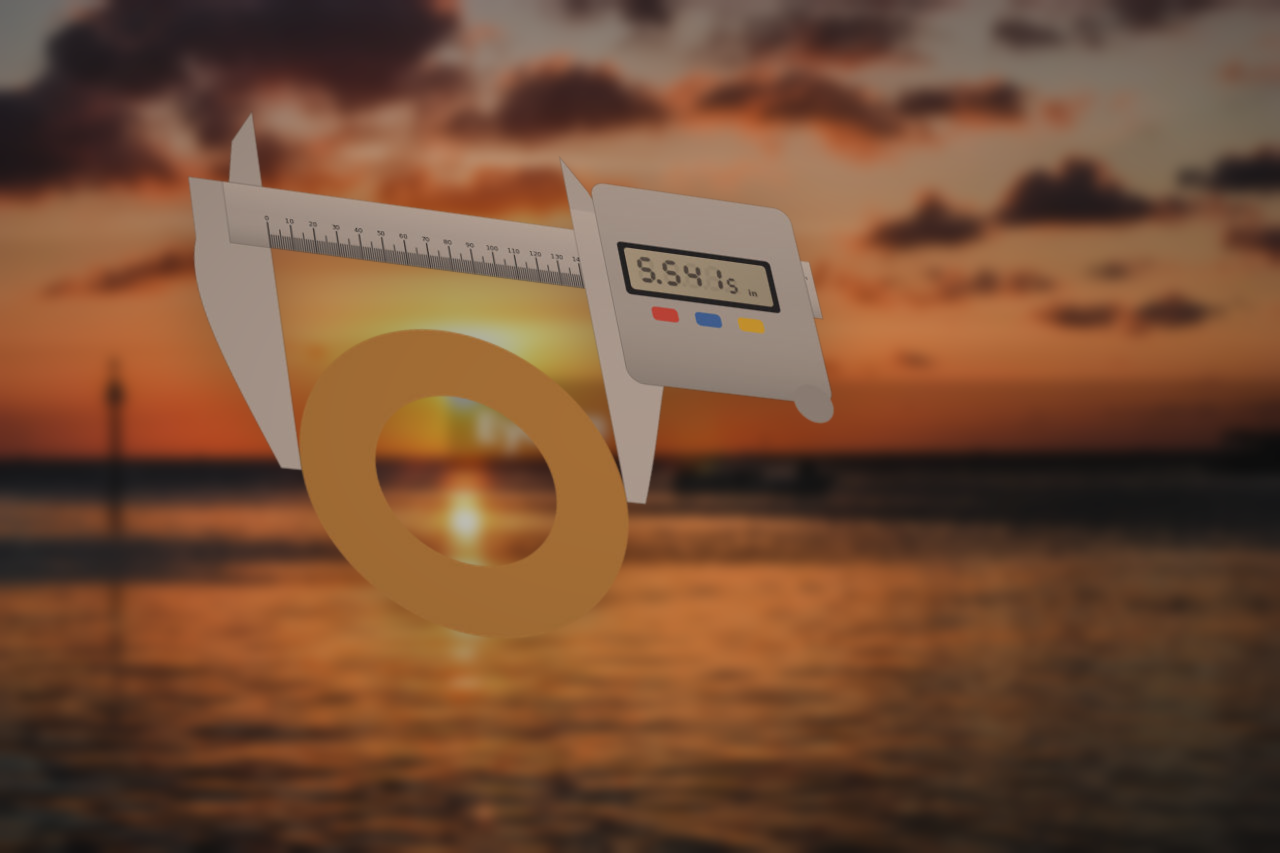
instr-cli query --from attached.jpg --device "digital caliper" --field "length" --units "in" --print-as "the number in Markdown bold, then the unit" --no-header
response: **5.5415** in
